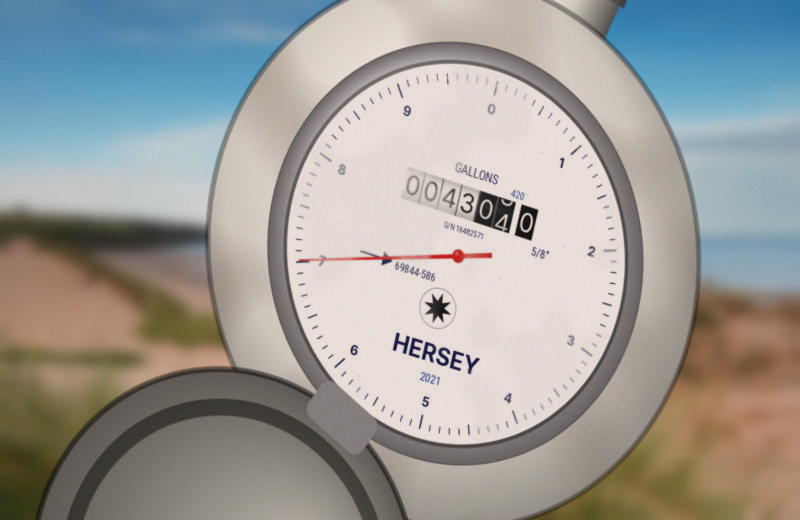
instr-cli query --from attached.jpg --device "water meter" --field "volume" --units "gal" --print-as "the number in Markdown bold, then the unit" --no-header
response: **43037.0** gal
